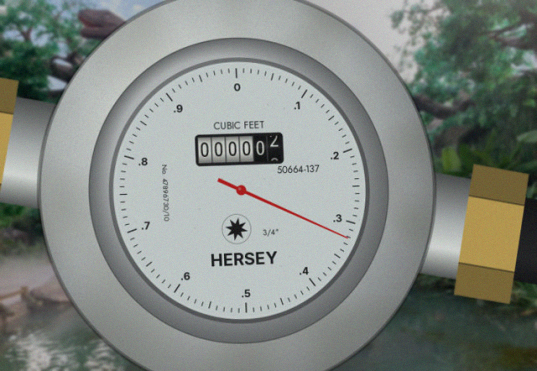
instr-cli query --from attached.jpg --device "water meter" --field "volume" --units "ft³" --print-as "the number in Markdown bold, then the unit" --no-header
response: **2.32** ft³
